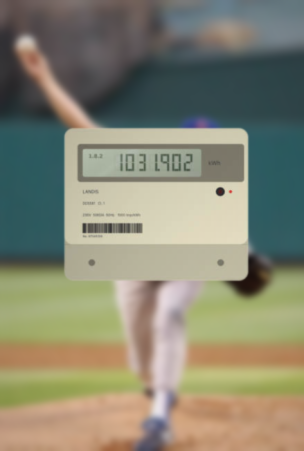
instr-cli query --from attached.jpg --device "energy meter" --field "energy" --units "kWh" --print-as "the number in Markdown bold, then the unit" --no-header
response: **1031.902** kWh
